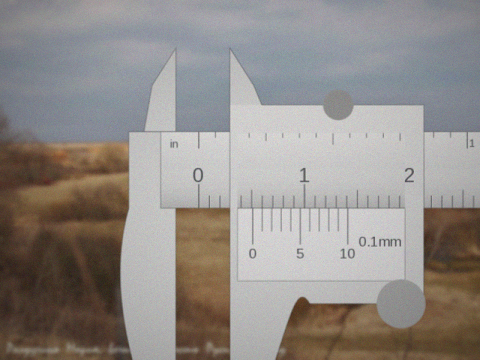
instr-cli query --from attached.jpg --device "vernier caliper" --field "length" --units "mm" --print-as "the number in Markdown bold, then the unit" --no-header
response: **5.1** mm
